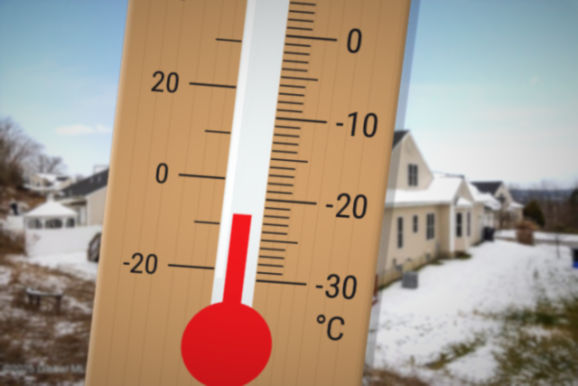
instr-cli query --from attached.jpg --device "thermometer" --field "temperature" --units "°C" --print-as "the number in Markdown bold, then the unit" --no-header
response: **-22** °C
